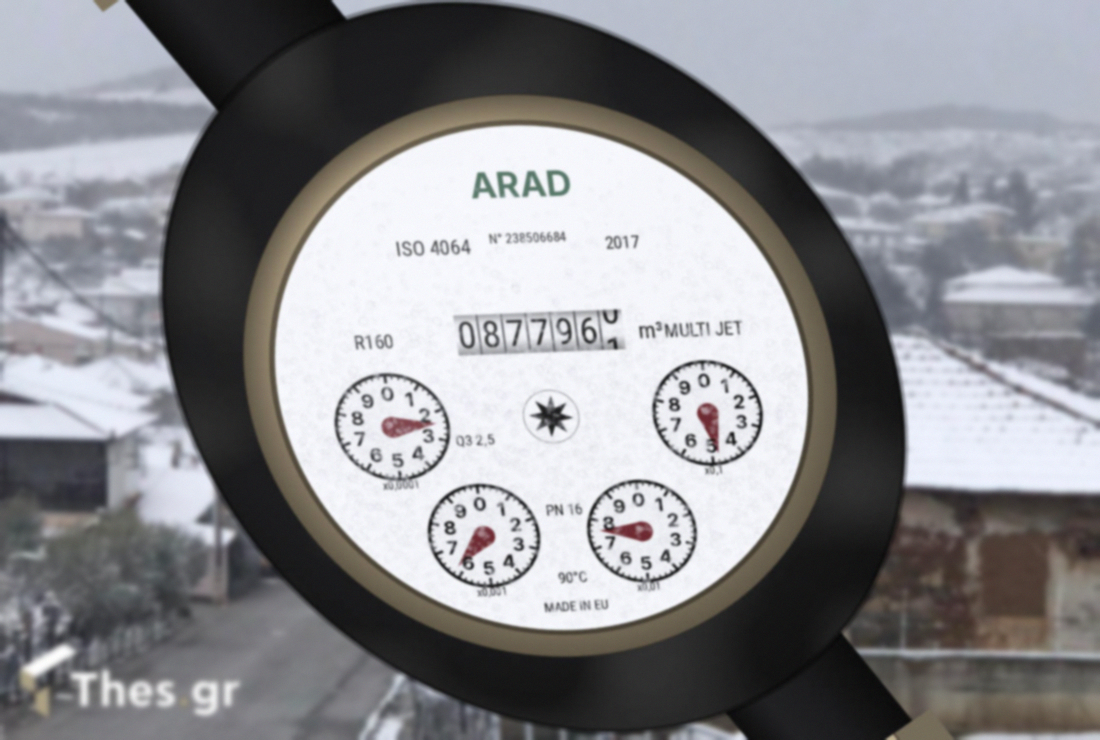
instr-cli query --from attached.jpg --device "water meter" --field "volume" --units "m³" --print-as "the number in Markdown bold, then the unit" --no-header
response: **877960.4762** m³
